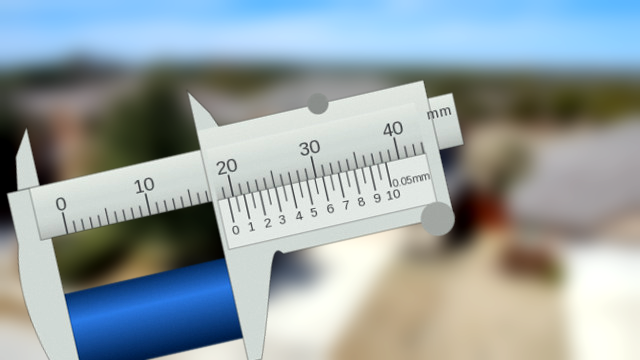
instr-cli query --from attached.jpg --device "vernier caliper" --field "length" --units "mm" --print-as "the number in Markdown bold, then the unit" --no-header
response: **19.4** mm
